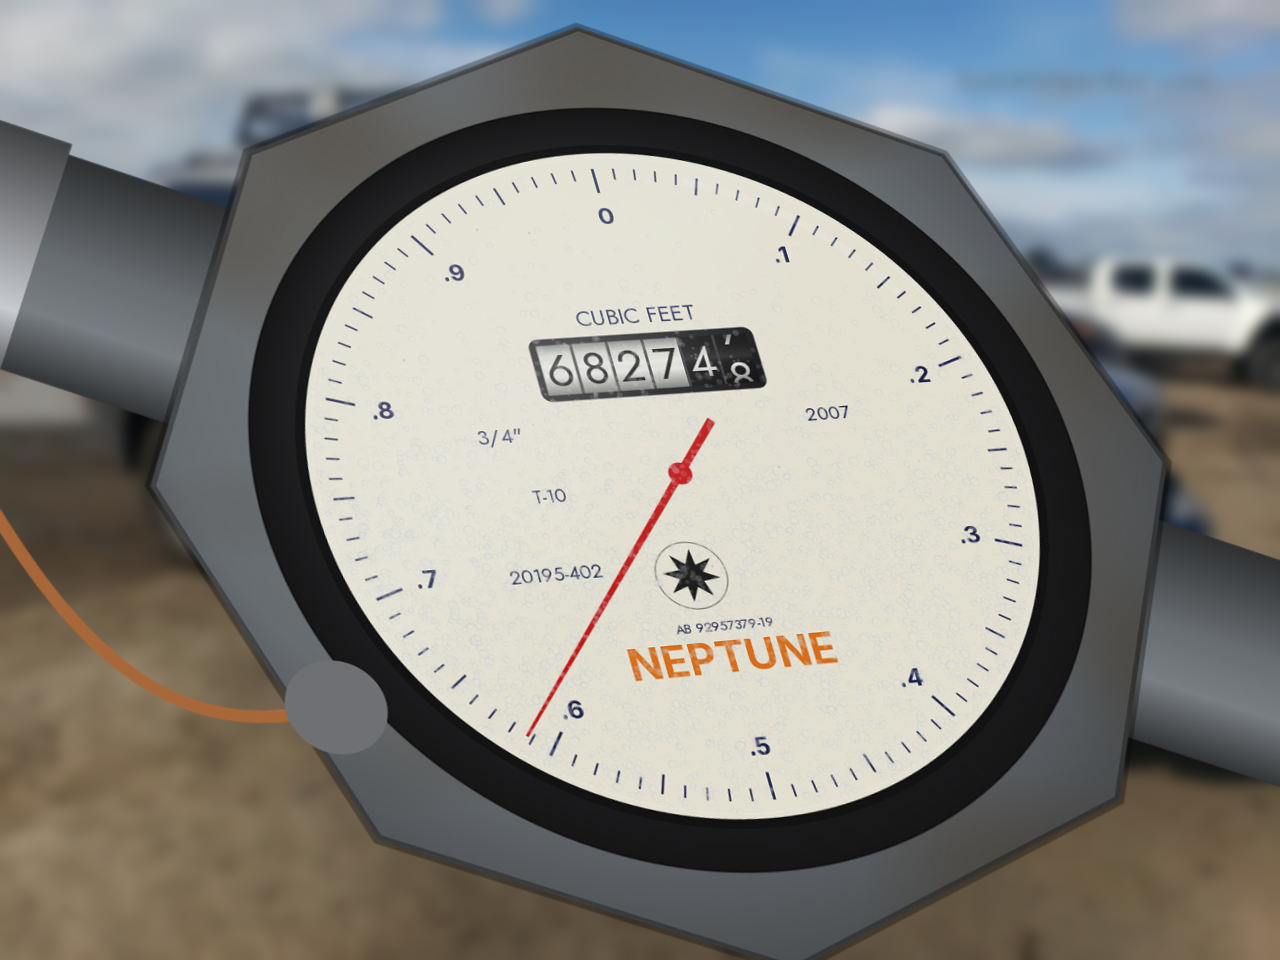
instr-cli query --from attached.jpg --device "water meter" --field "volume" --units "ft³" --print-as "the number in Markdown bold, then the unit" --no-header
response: **682747.61** ft³
